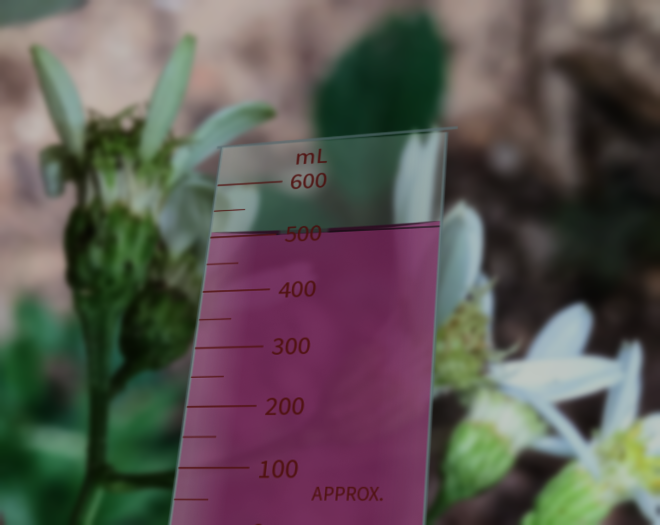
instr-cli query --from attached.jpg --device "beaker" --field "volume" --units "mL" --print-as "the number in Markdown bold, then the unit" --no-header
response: **500** mL
